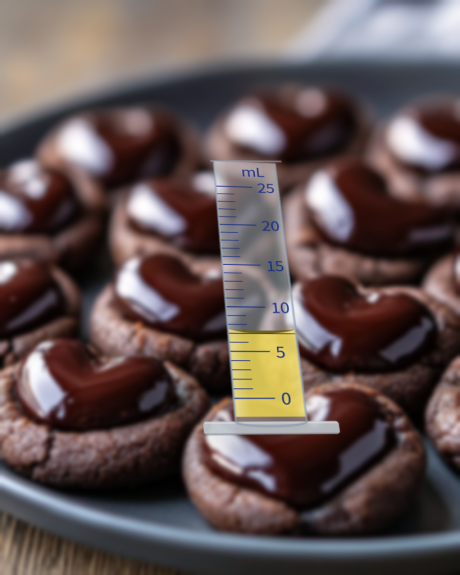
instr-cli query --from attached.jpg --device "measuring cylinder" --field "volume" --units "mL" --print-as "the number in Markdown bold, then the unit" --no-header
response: **7** mL
